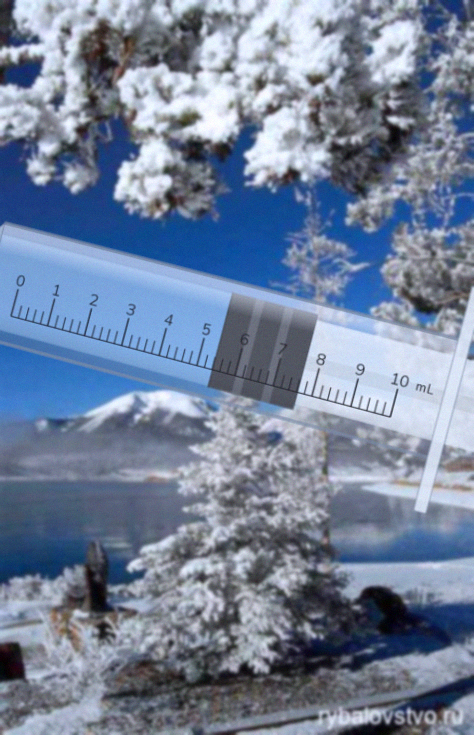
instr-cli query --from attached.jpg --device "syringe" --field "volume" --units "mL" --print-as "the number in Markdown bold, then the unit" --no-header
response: **5.4** mL
